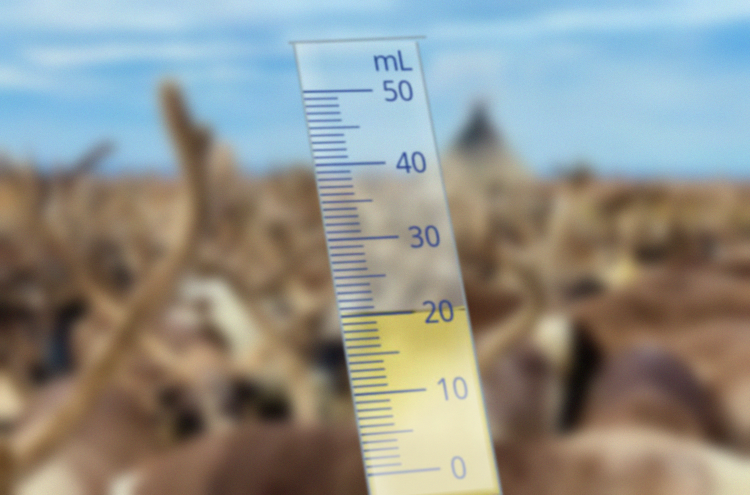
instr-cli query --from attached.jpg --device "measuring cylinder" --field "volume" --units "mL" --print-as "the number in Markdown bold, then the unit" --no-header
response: **20** mL
